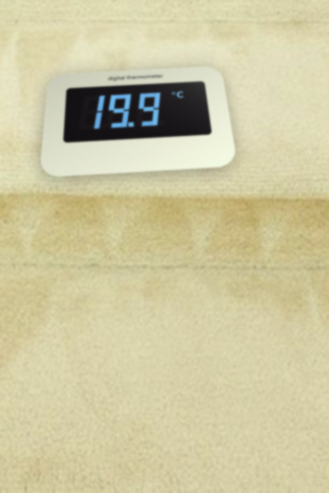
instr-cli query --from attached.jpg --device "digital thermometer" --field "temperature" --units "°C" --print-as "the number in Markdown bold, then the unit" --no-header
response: **19.9** °C
